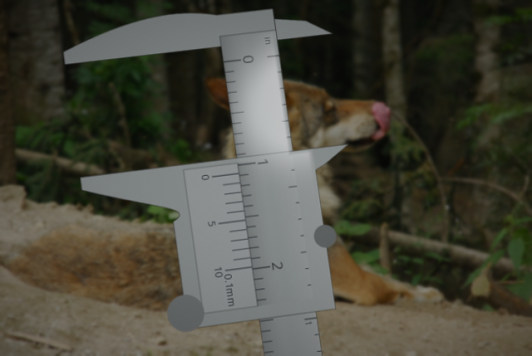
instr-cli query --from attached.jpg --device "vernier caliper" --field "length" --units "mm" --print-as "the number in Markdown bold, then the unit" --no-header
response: **10.8** mm
